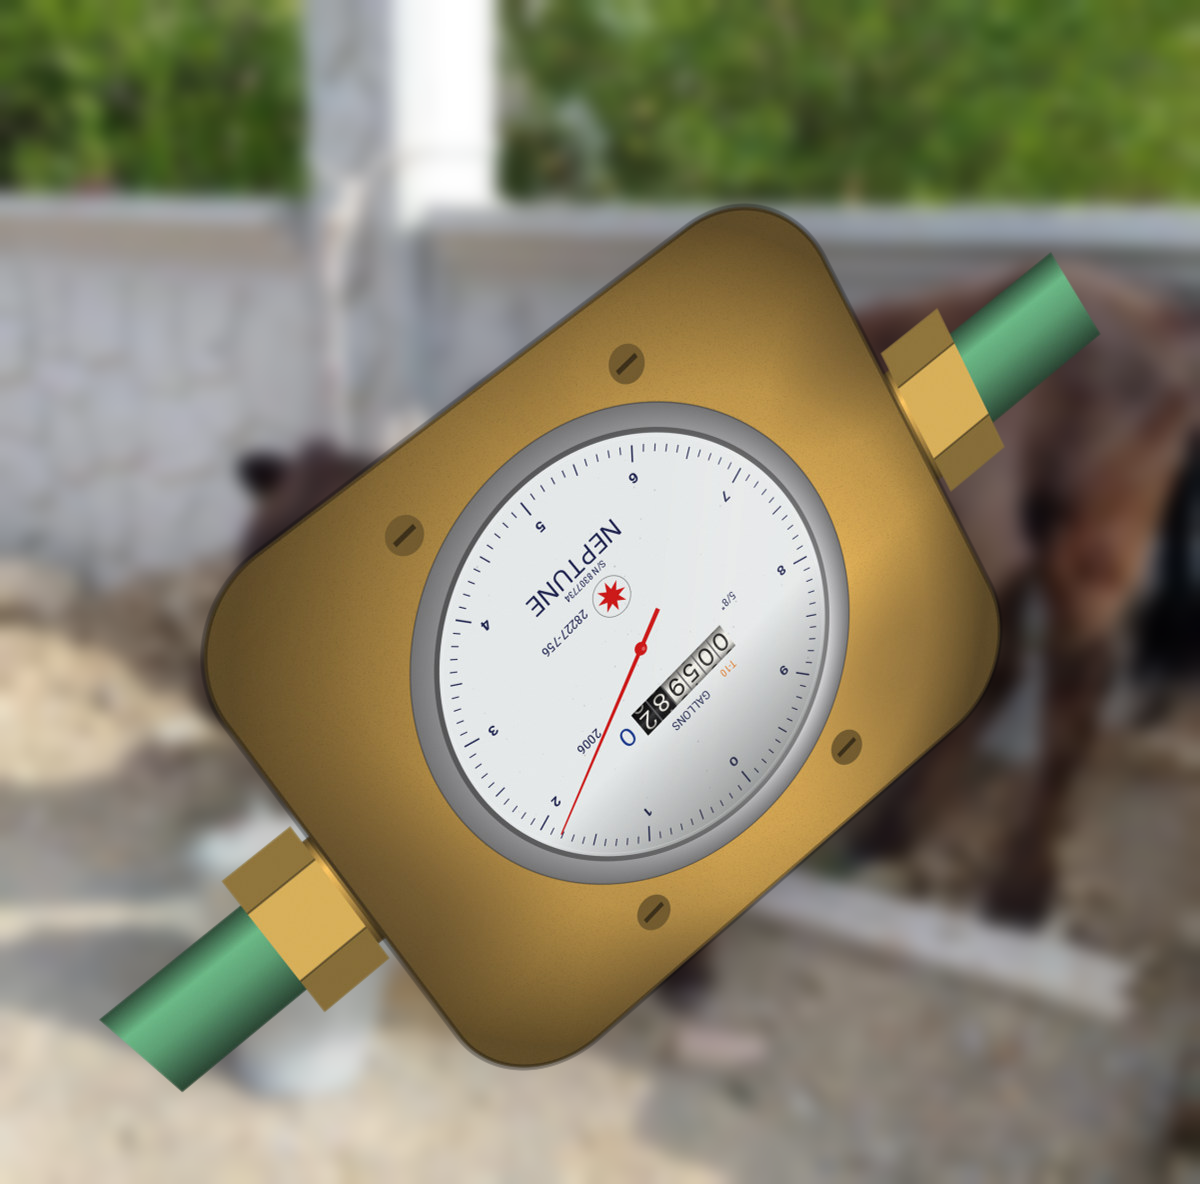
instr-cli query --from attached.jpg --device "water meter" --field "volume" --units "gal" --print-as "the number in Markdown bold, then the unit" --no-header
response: **59821.8** gal
